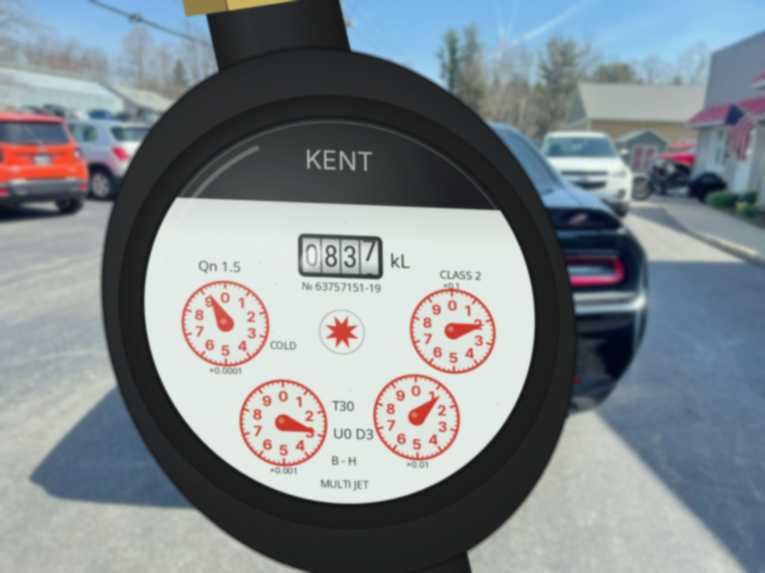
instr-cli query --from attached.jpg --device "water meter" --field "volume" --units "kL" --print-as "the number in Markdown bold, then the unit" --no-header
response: **837.2129** kL
